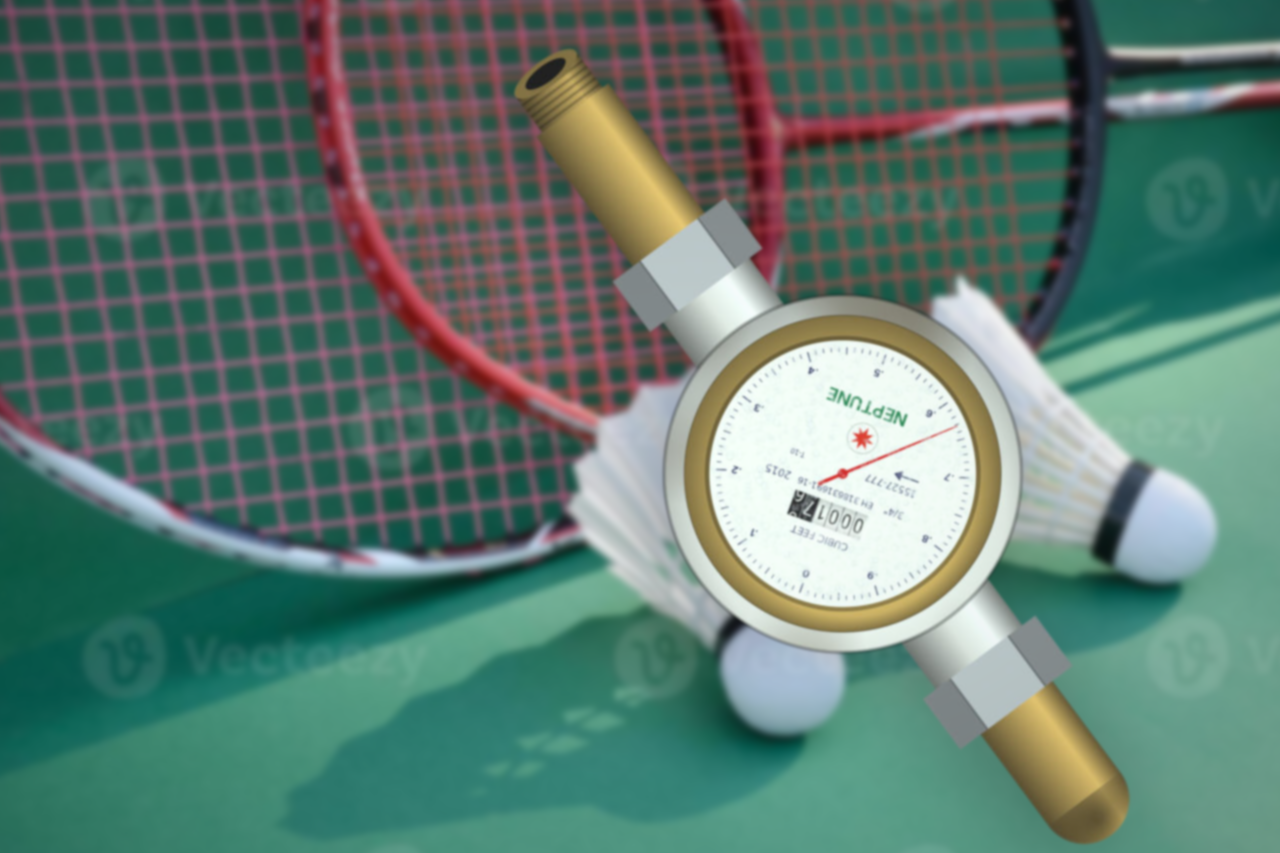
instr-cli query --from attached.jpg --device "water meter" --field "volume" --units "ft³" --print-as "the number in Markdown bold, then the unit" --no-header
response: **175.63** ft³
